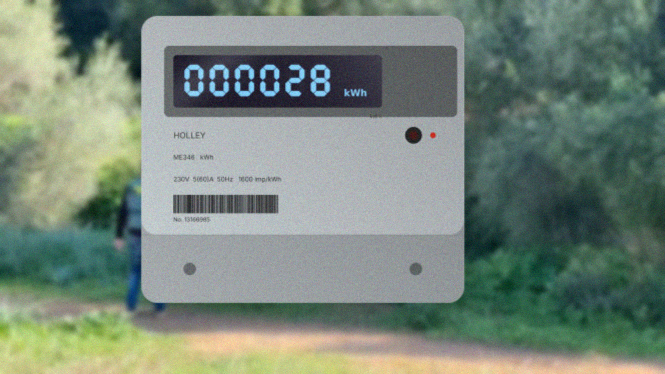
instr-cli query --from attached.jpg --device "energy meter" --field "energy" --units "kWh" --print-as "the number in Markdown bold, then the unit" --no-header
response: **28** kWh
